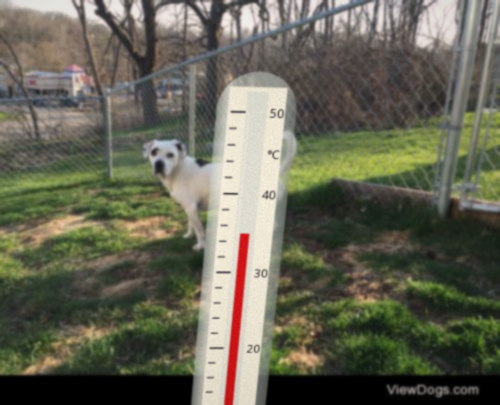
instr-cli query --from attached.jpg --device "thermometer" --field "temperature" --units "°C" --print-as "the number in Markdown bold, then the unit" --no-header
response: **35** °C
